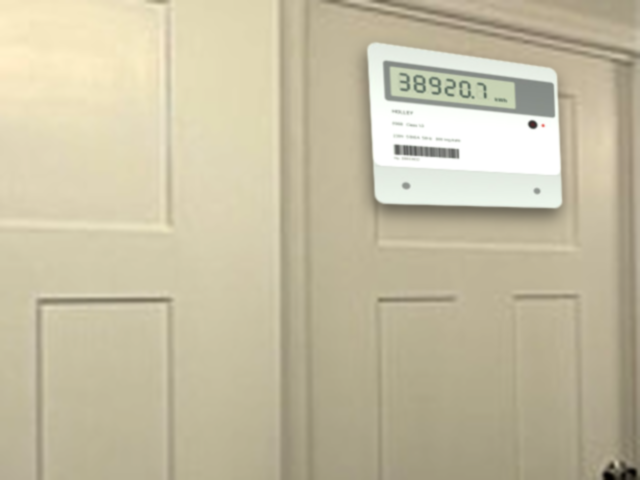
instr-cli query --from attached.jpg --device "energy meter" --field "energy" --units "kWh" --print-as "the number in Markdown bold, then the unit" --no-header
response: **38920.7** kWh
